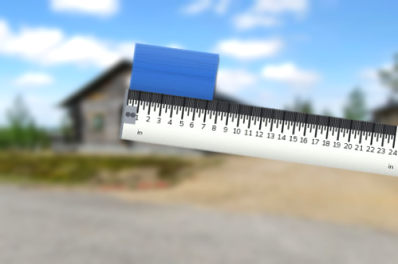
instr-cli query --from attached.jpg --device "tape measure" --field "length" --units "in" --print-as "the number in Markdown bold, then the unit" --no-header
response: **7.5** in
